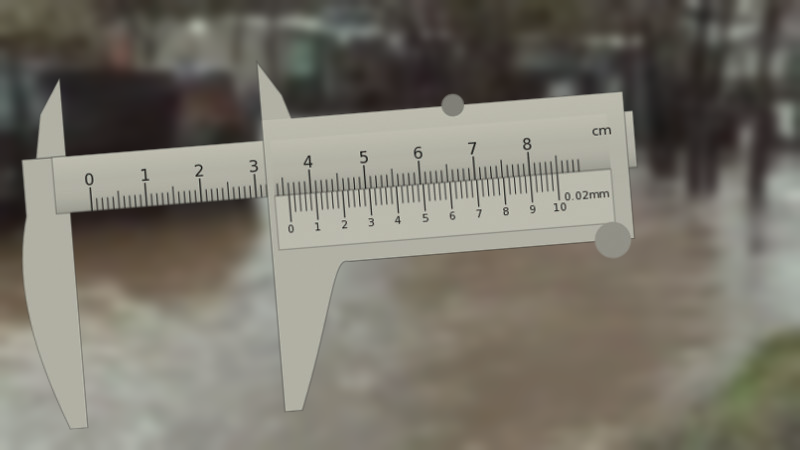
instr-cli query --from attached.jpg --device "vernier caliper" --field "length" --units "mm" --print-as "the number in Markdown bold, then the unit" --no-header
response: **36.0** mm
